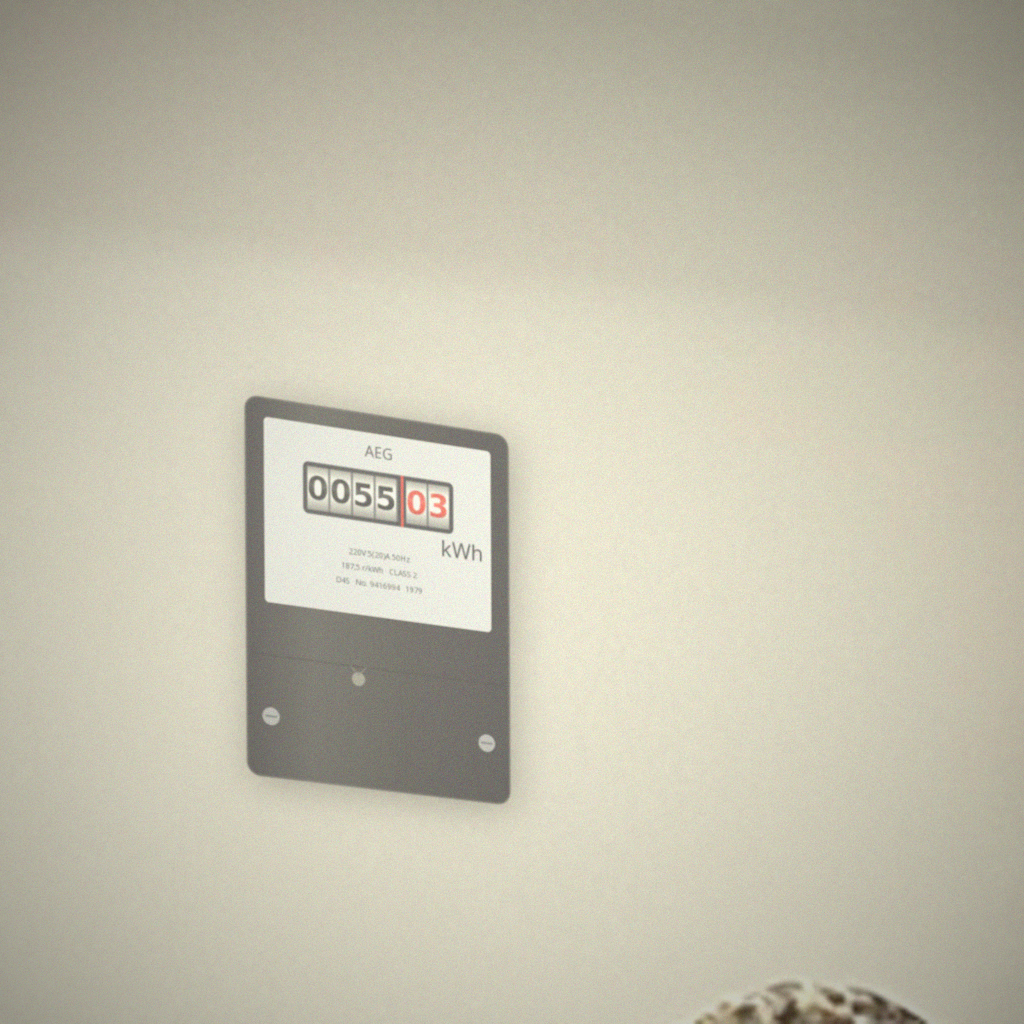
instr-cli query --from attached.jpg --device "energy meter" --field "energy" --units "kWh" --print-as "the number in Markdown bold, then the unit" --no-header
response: **55.03** kWh
